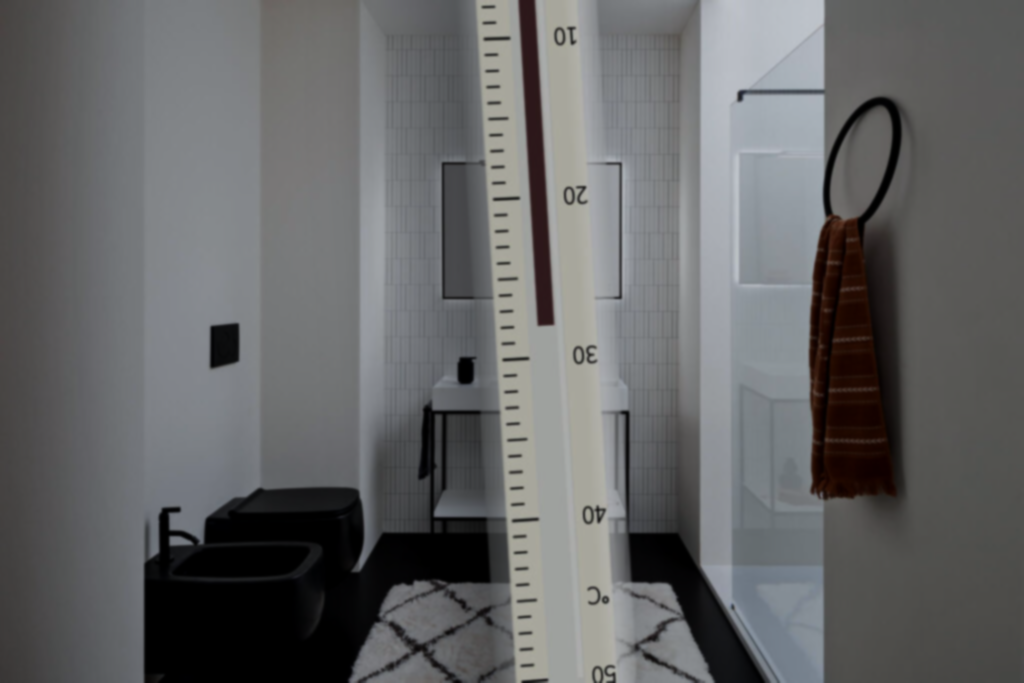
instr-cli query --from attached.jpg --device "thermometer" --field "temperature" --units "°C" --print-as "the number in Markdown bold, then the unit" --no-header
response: **28** °C
